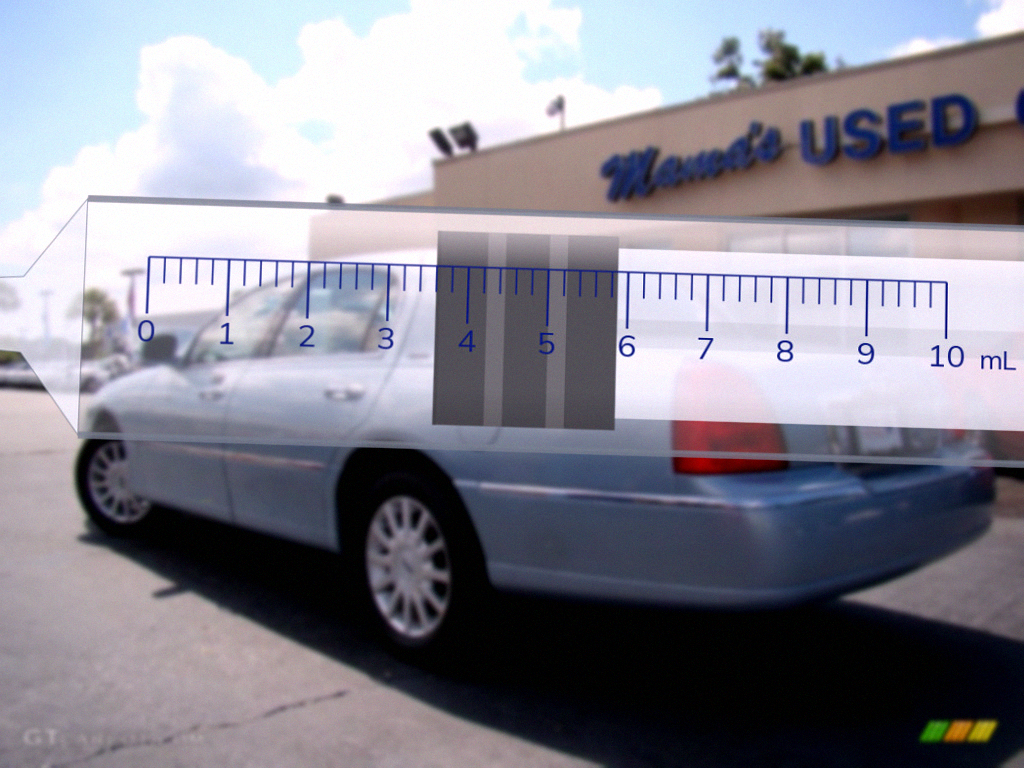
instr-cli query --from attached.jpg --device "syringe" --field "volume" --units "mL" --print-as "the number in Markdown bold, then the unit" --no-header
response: **3.6** mL
